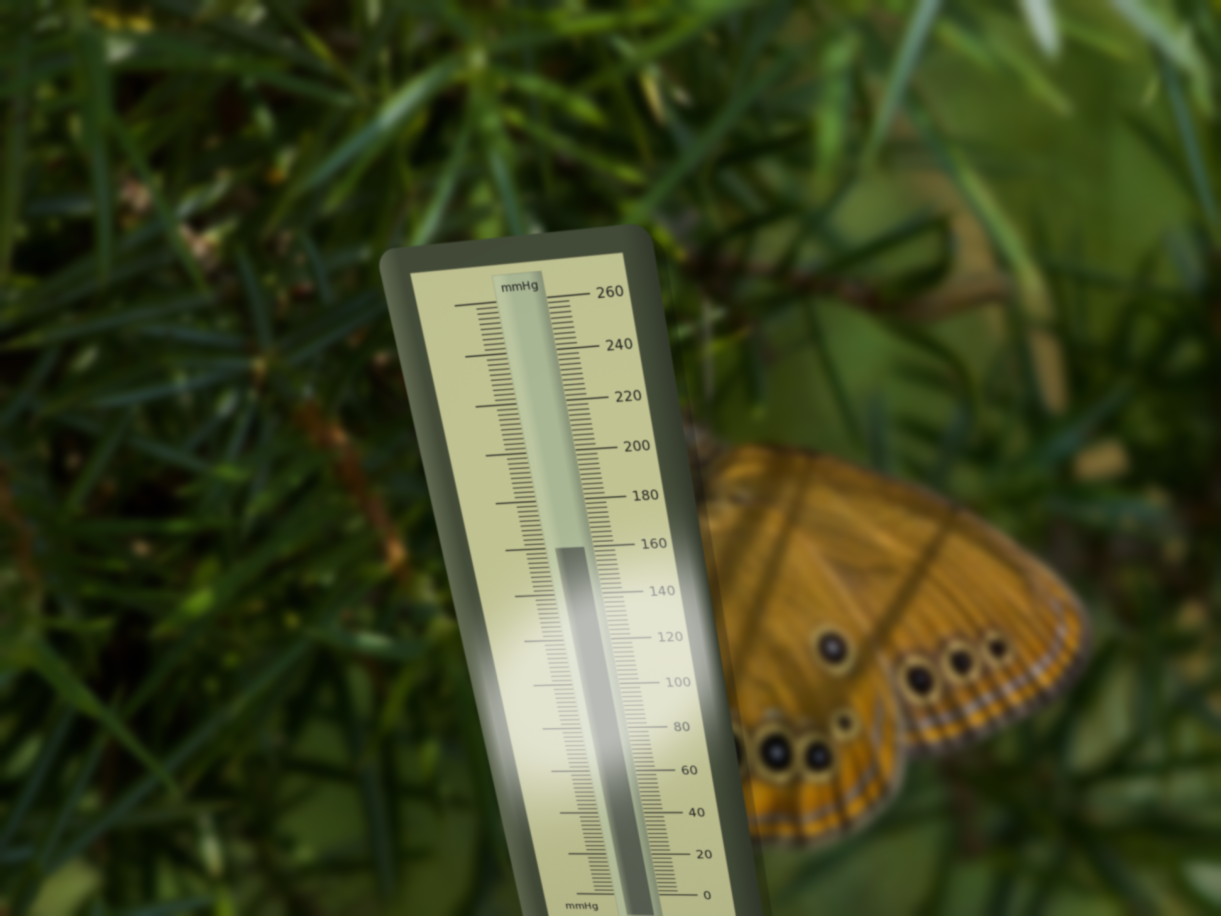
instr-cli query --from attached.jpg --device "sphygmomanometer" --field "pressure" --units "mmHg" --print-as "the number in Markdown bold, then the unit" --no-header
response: **160** mmHg
